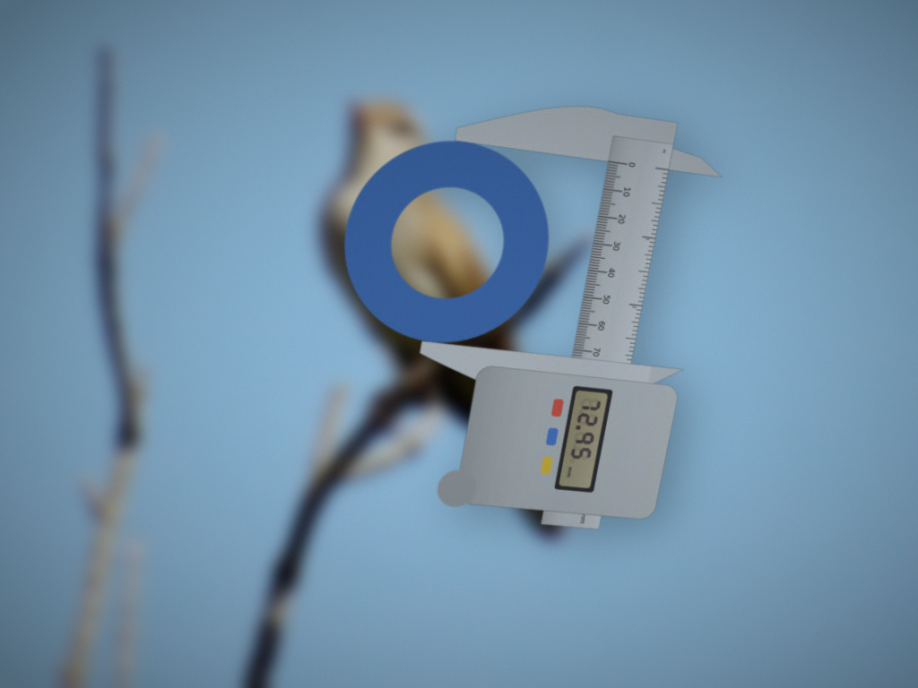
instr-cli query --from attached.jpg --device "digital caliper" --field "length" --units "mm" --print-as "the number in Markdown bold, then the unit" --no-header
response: **72.95** mm
